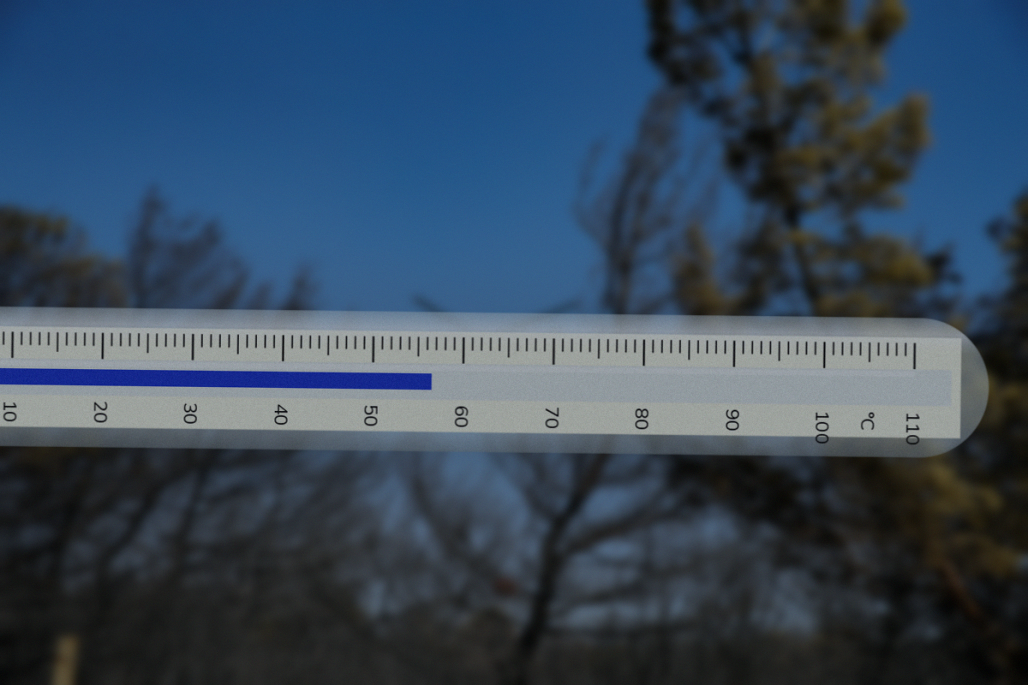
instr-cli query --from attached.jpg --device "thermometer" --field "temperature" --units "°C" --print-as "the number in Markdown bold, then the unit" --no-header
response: **56.5** °C
